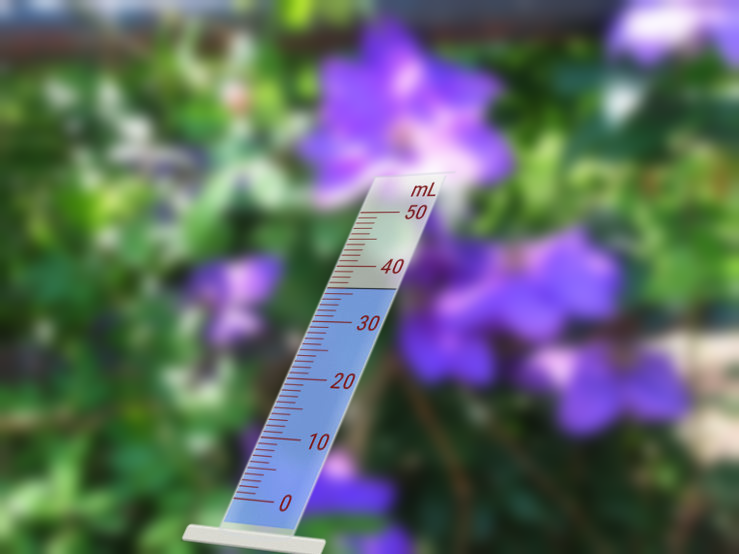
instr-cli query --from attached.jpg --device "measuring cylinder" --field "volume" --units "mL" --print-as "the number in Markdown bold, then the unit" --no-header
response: **36** mL
